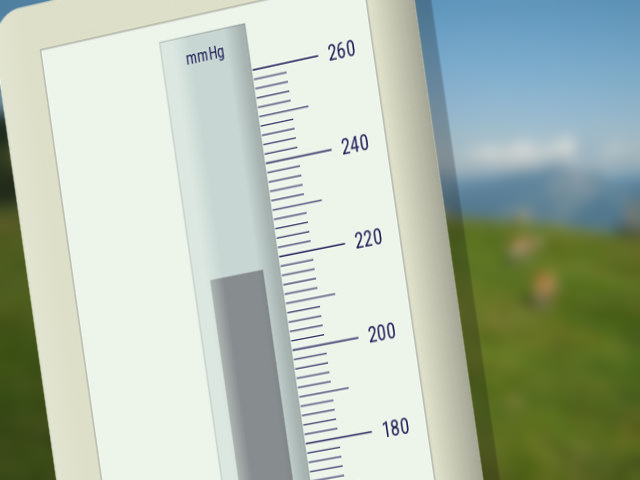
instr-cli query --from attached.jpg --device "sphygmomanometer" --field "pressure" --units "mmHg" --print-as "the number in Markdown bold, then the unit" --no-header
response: **218** mmHg
